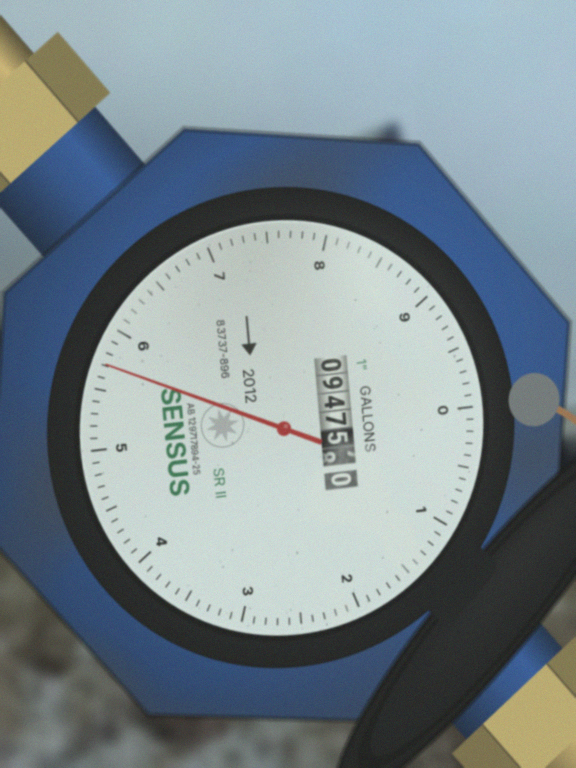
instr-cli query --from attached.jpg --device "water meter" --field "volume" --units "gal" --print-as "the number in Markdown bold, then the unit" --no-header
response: **947575.7** gal
